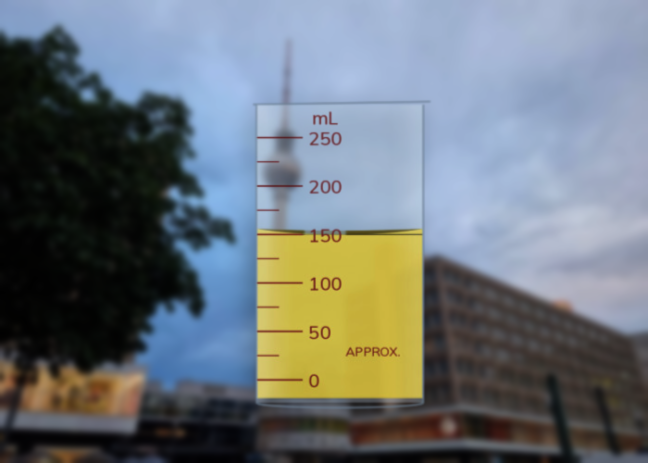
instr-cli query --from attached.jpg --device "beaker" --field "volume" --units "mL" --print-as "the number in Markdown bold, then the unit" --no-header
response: **150** mL
